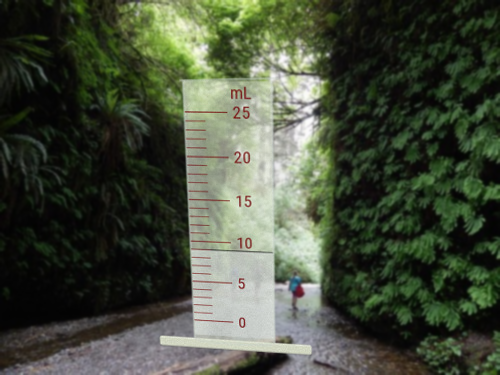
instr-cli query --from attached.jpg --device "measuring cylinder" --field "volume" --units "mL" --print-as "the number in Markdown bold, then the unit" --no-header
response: **9** mL
